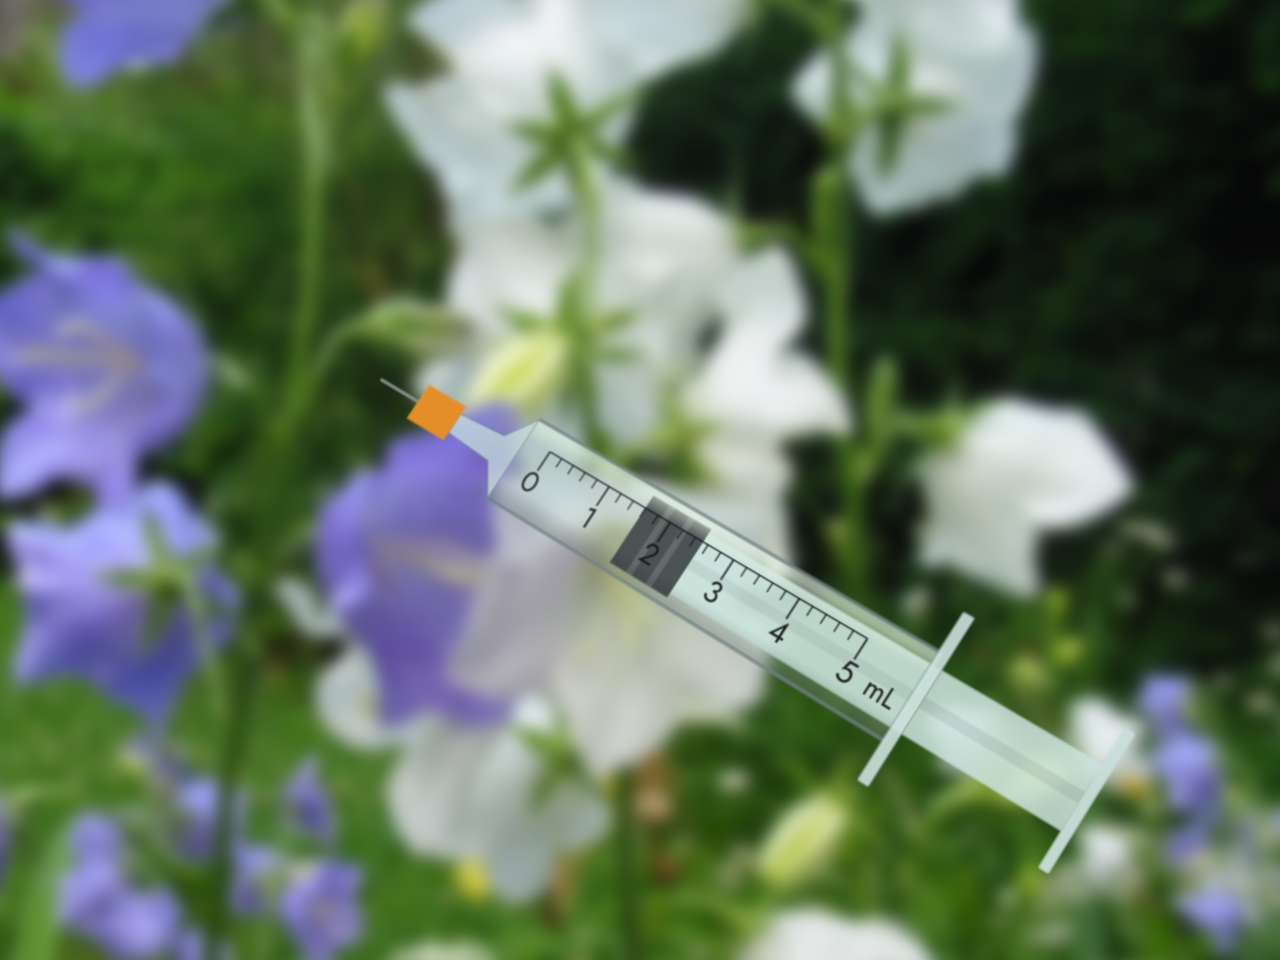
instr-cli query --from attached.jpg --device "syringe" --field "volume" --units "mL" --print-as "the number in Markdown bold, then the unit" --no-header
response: **1.6** mL
